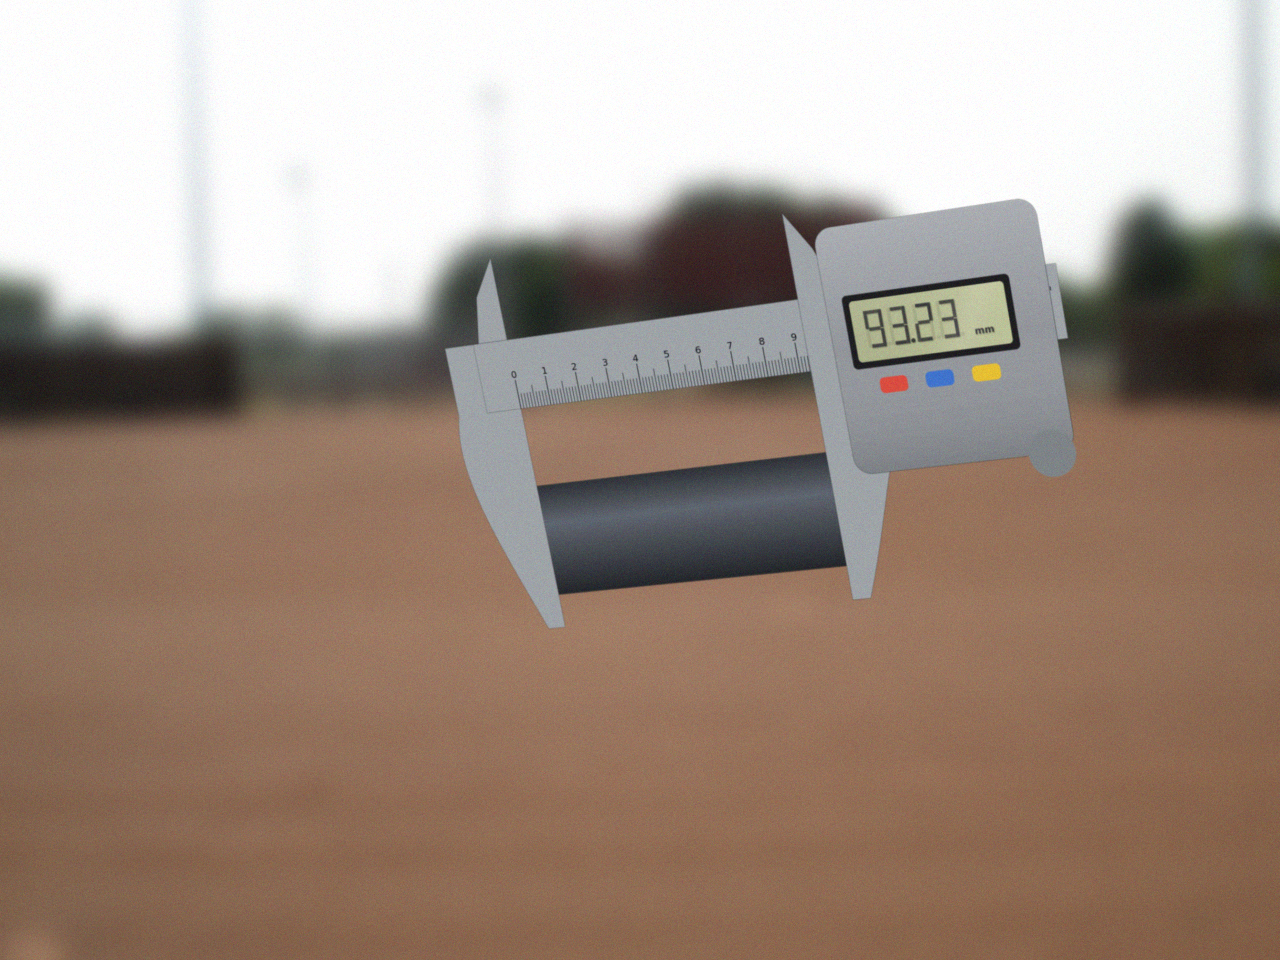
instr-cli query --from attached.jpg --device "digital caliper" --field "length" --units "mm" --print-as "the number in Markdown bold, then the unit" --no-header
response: **93.23** mm
